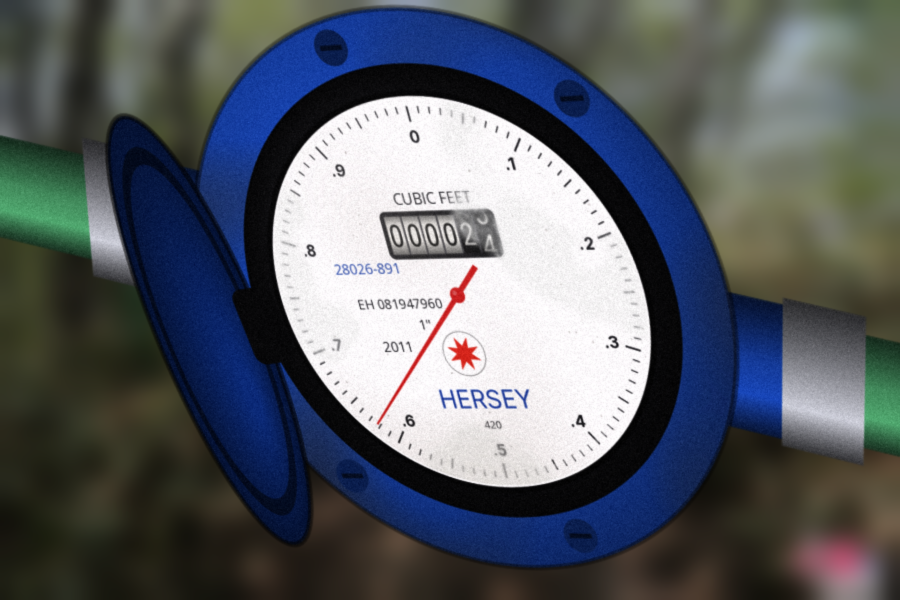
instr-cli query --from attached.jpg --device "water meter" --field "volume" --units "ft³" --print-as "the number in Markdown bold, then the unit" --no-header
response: **23.62** ft³
